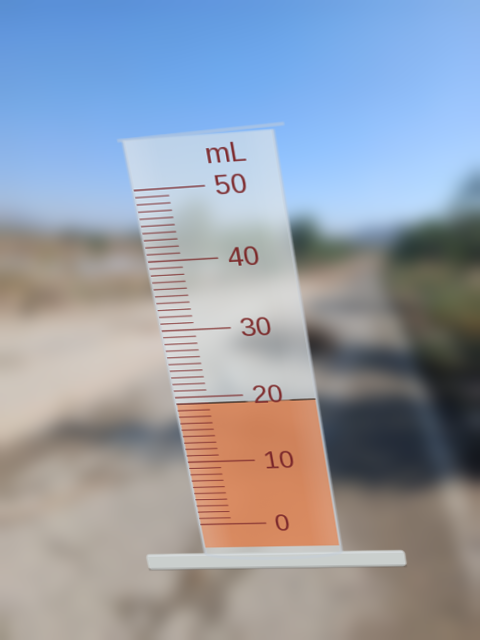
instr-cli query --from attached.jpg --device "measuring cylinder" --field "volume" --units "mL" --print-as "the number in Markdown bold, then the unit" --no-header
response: **19** mL
